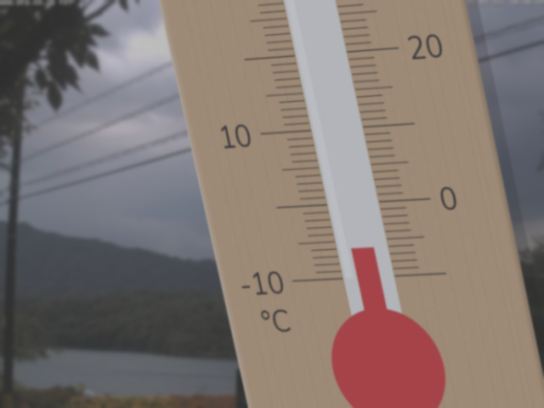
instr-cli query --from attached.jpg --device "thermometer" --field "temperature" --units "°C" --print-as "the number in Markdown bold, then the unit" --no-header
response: **-6** °C
